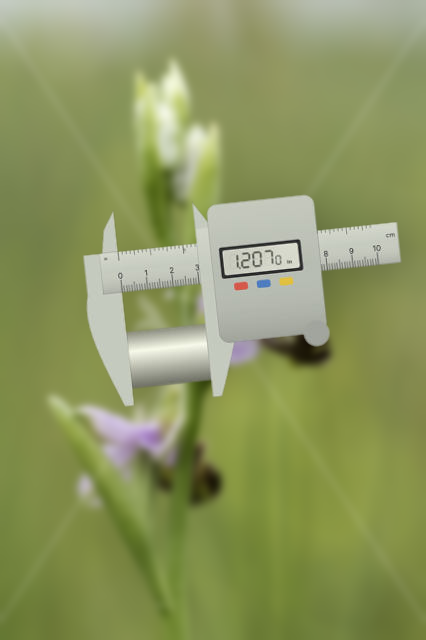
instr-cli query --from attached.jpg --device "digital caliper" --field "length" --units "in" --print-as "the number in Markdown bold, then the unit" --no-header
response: **1.2070** in
